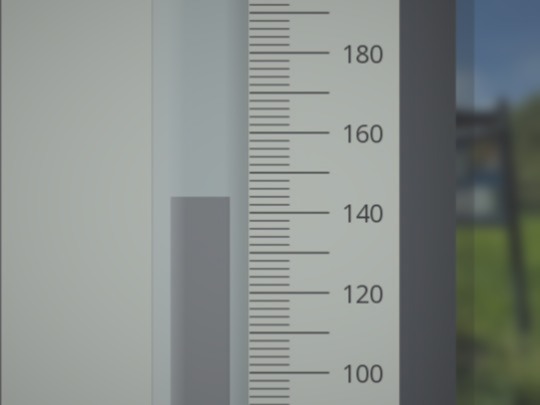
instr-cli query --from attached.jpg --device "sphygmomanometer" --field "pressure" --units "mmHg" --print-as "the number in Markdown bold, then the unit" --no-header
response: **144** mmHg
